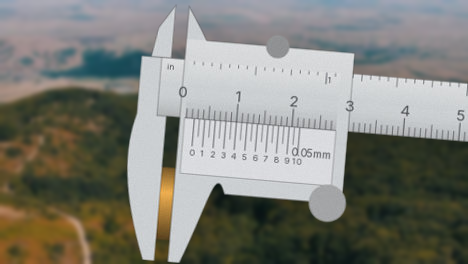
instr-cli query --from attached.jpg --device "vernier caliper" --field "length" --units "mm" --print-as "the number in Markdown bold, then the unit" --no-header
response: **2.4** mm
